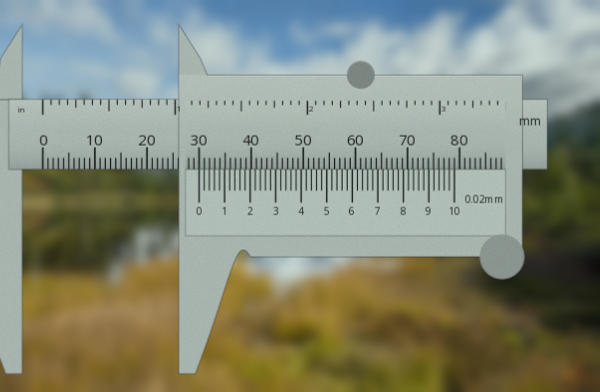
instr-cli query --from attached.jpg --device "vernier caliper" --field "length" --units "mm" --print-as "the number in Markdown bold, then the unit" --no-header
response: **30.0** mm
